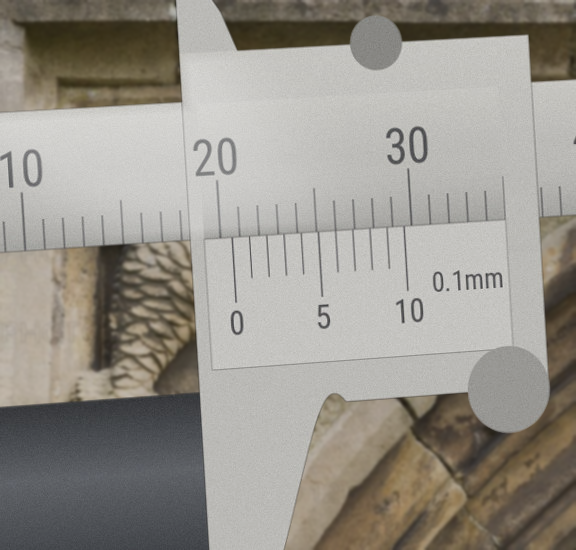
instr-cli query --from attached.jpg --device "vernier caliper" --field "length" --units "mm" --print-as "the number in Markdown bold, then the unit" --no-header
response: **20.6** mm
